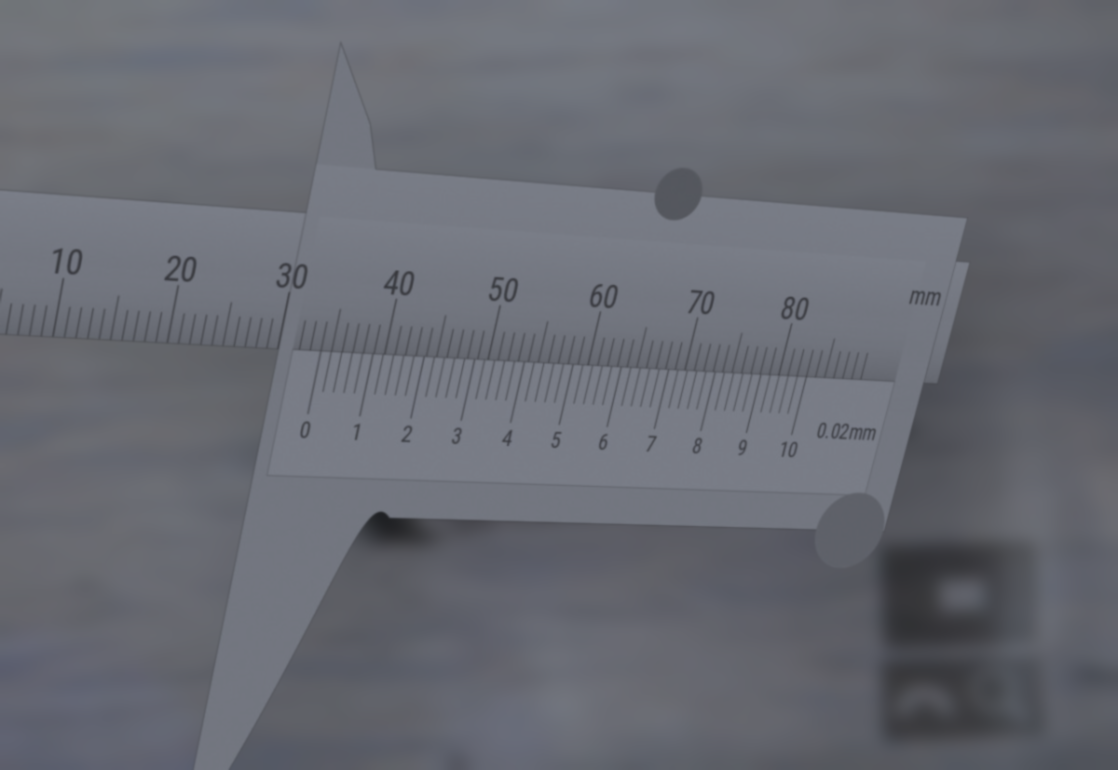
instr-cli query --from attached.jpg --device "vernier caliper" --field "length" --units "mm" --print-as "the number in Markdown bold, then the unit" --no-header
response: **34.0** mm
